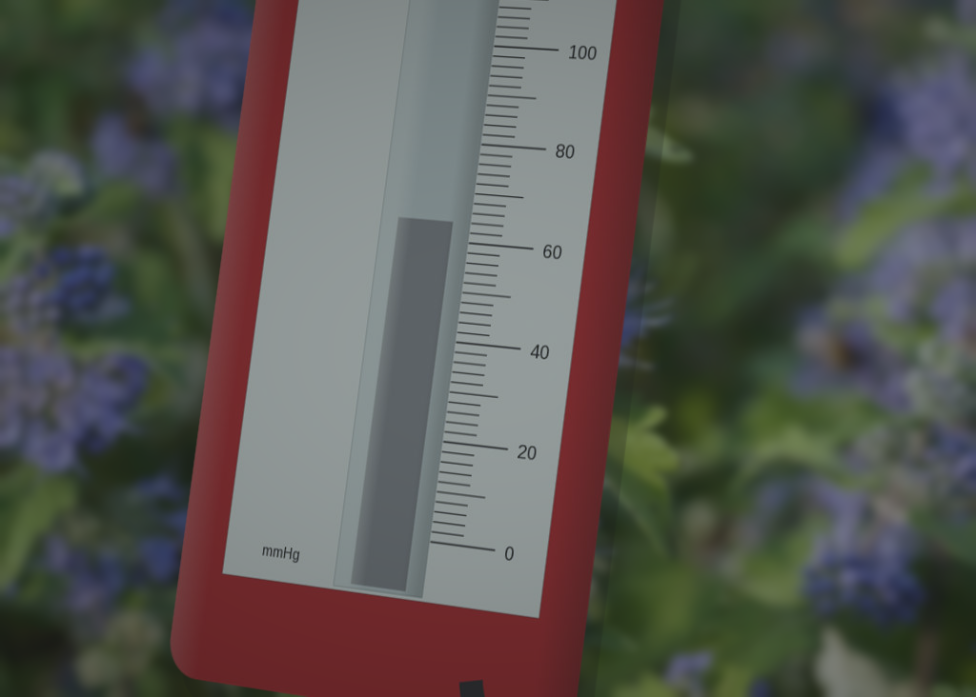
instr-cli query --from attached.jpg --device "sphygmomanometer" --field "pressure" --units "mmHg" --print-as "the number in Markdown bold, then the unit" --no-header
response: **64** mmHg
